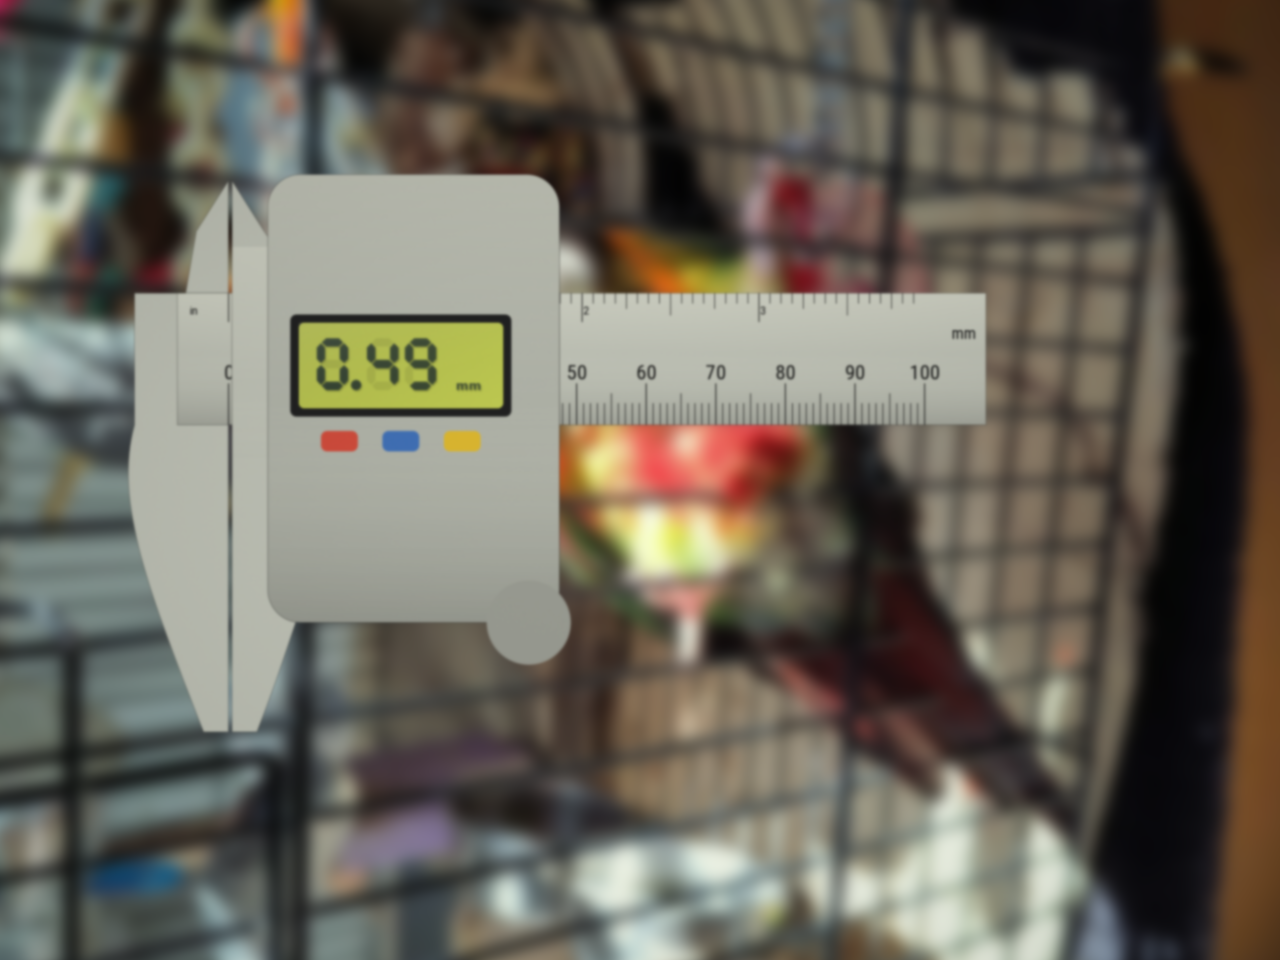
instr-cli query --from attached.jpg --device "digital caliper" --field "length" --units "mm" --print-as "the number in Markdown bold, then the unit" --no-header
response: **0.49** mm
